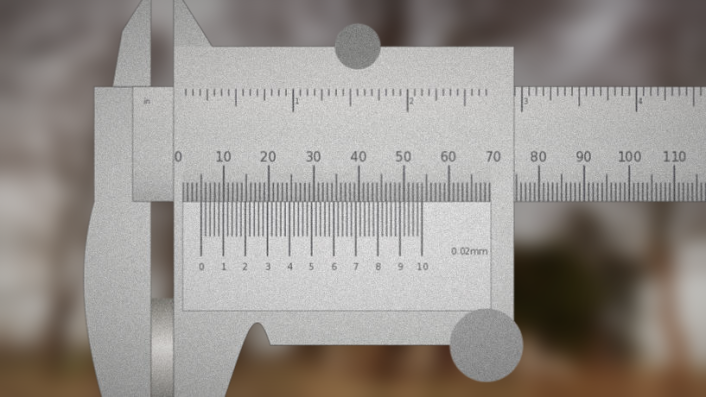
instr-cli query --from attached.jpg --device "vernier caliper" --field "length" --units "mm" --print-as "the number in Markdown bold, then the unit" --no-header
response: **5.0** mm
